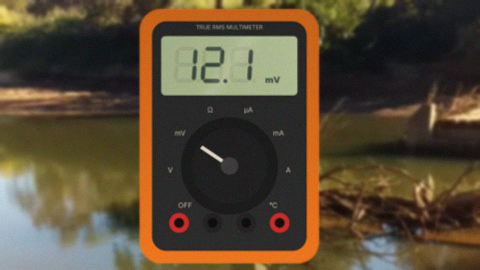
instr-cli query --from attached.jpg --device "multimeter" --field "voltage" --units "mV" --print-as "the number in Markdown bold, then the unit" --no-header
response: **12.1** mV
